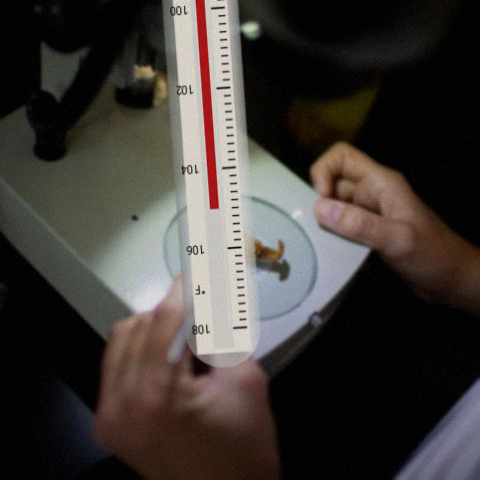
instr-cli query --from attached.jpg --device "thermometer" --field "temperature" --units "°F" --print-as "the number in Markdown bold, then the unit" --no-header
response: **105** °F
